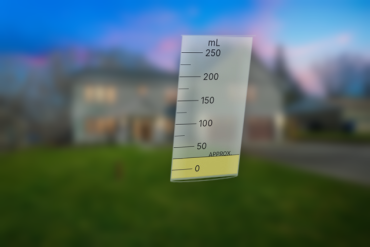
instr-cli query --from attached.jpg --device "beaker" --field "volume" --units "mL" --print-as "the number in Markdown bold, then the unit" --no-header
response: **25** mL
